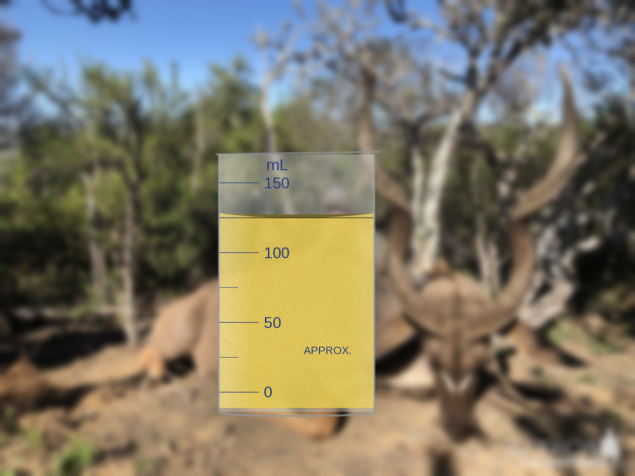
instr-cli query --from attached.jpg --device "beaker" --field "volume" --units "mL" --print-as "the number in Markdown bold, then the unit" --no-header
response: **125** mL
